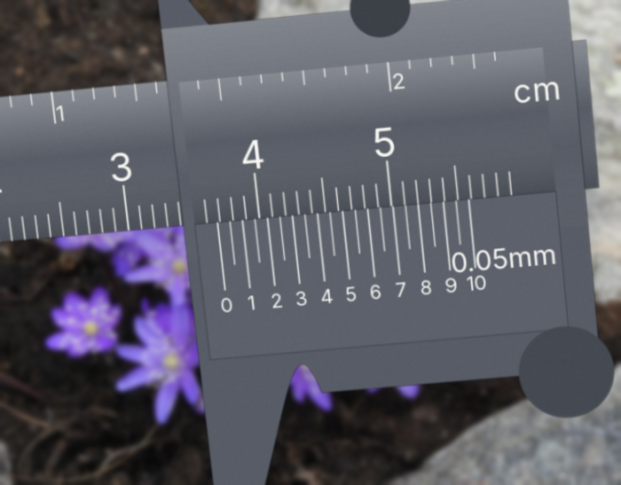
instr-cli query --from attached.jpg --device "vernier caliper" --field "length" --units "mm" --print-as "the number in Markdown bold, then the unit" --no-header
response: **36.8** mm
